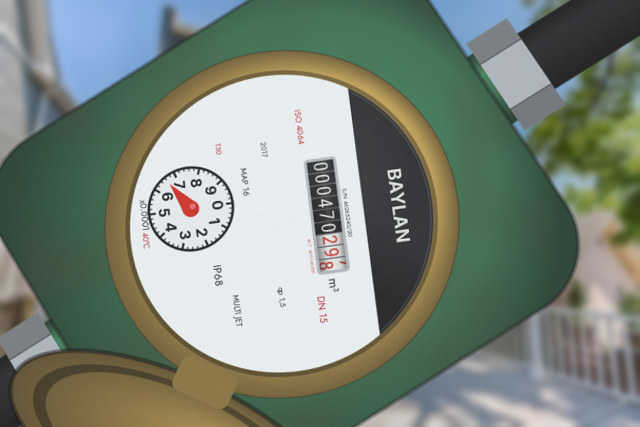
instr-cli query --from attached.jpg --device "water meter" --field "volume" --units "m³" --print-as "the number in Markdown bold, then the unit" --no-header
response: **470.2976** m³
